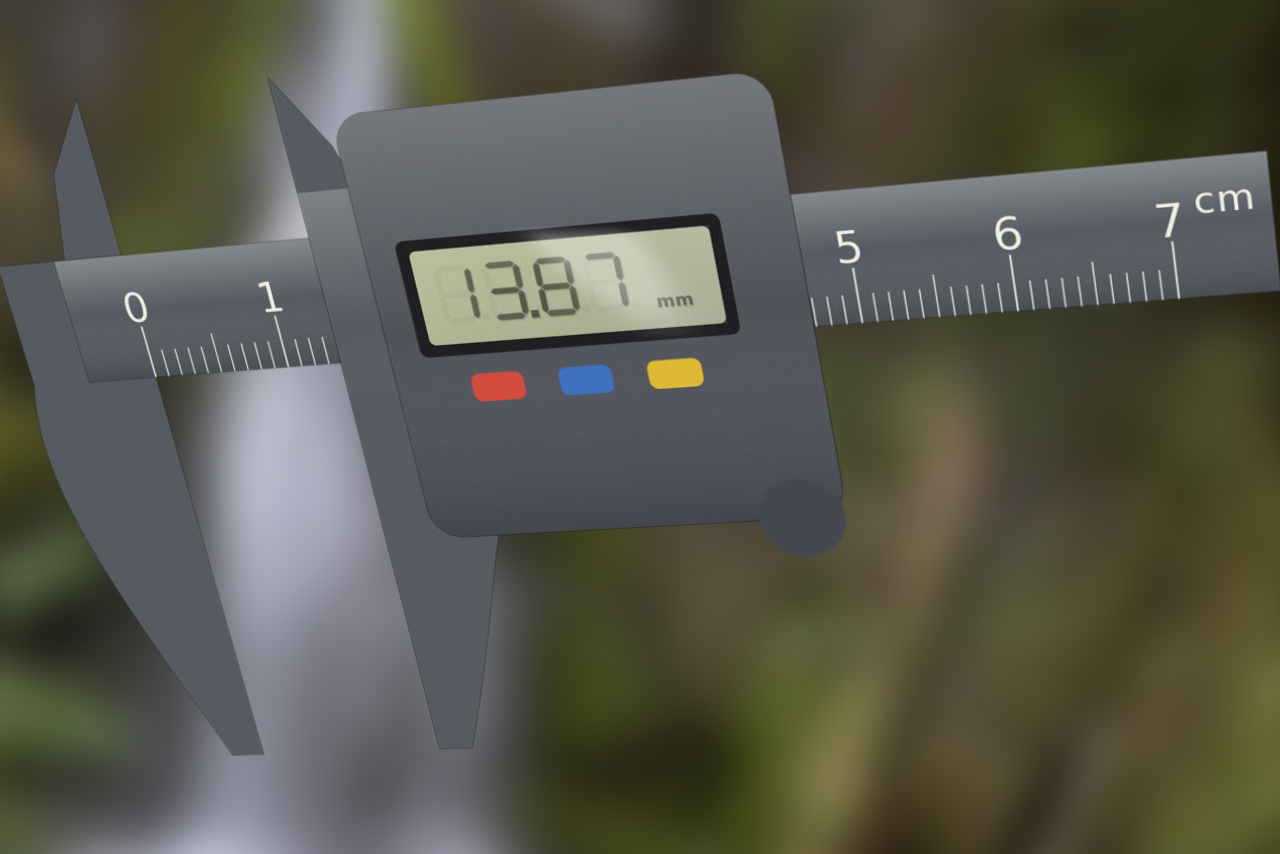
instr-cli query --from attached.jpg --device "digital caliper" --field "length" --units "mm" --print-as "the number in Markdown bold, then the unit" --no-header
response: **13.87** mm
